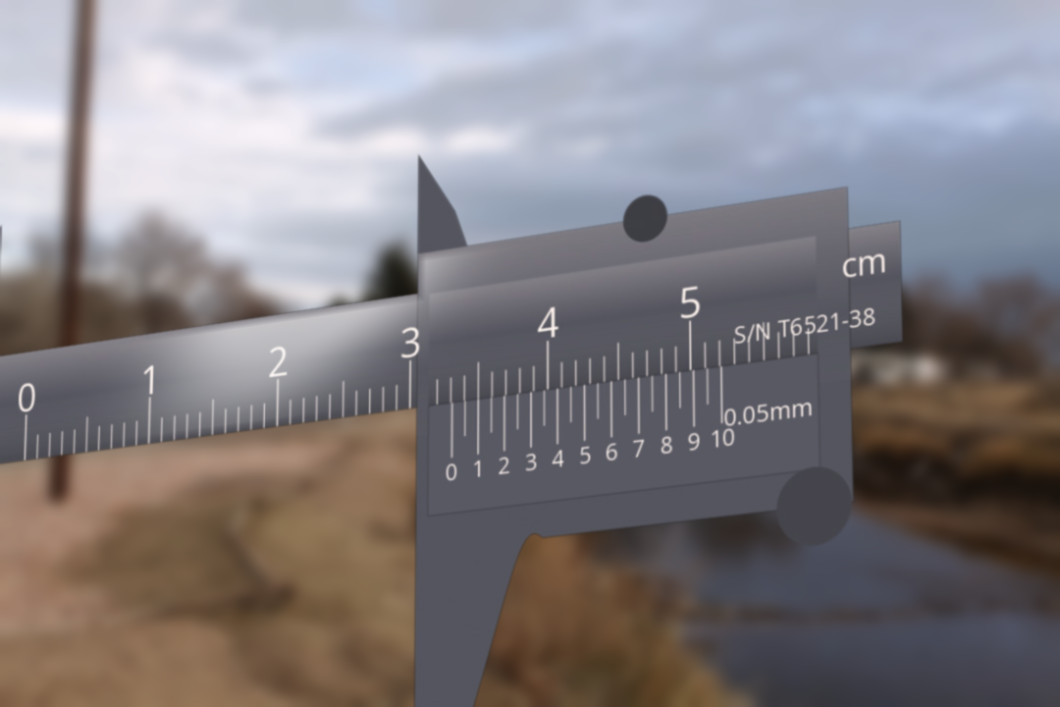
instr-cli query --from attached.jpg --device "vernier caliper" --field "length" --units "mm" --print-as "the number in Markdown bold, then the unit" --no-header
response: **33.1** mm
